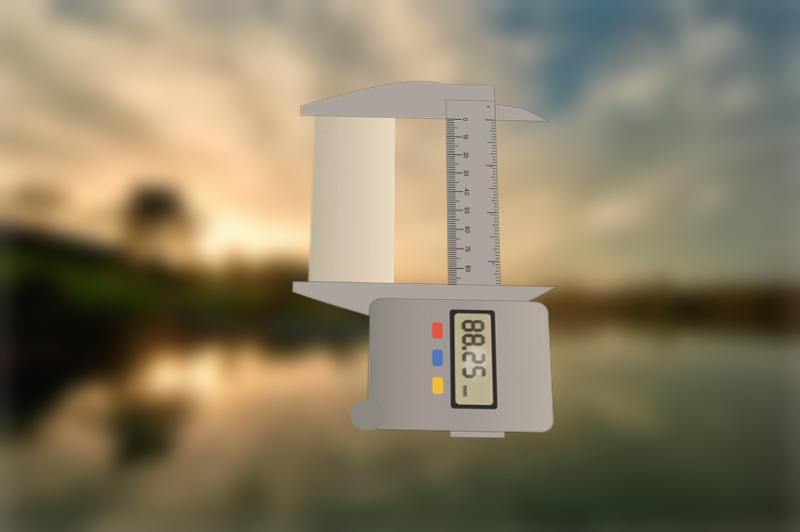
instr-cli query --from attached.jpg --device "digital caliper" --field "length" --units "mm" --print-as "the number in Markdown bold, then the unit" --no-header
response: **88.25** mm
